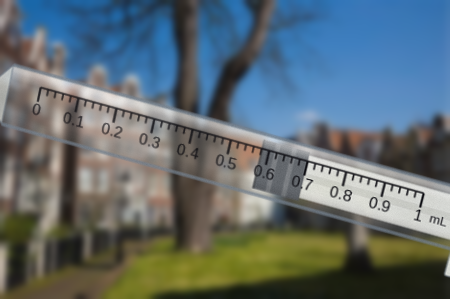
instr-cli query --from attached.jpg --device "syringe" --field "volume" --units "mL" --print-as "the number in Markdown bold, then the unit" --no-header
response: **0.58** mL
